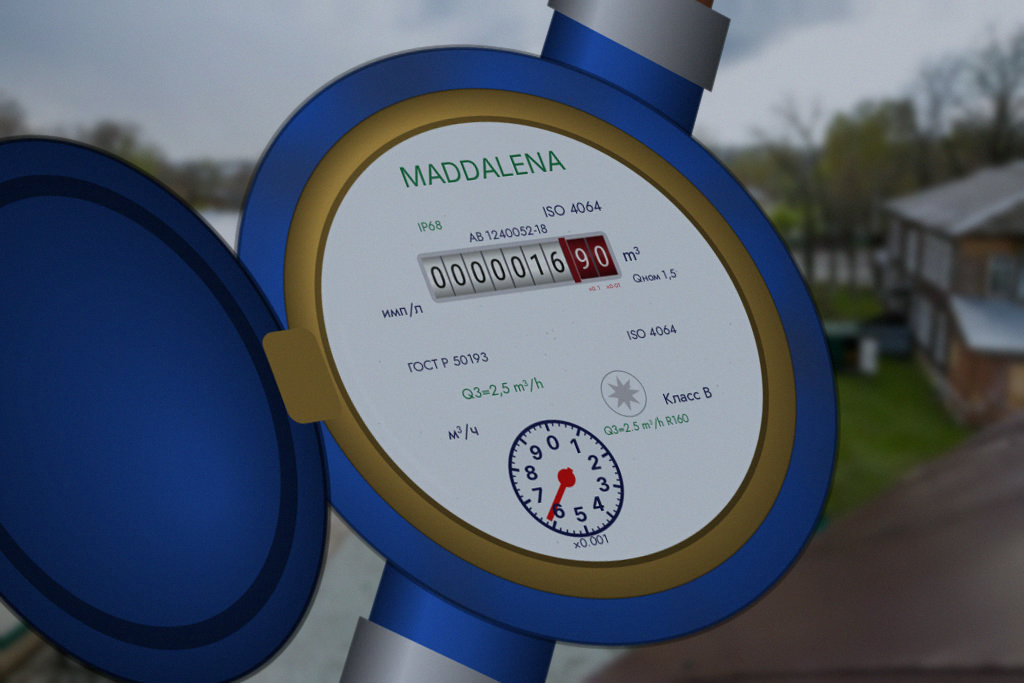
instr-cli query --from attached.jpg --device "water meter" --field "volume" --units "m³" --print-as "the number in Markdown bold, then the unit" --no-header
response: **16.906** m³
